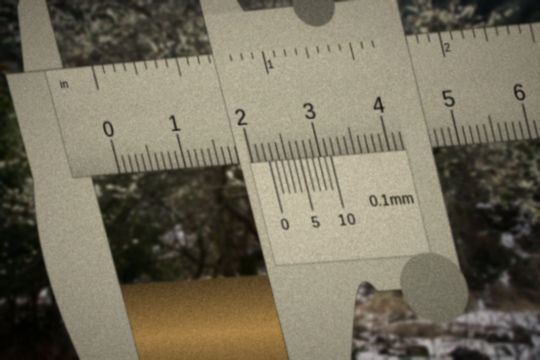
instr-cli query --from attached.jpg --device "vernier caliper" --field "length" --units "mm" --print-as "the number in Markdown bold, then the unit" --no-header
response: **22.5** mm
